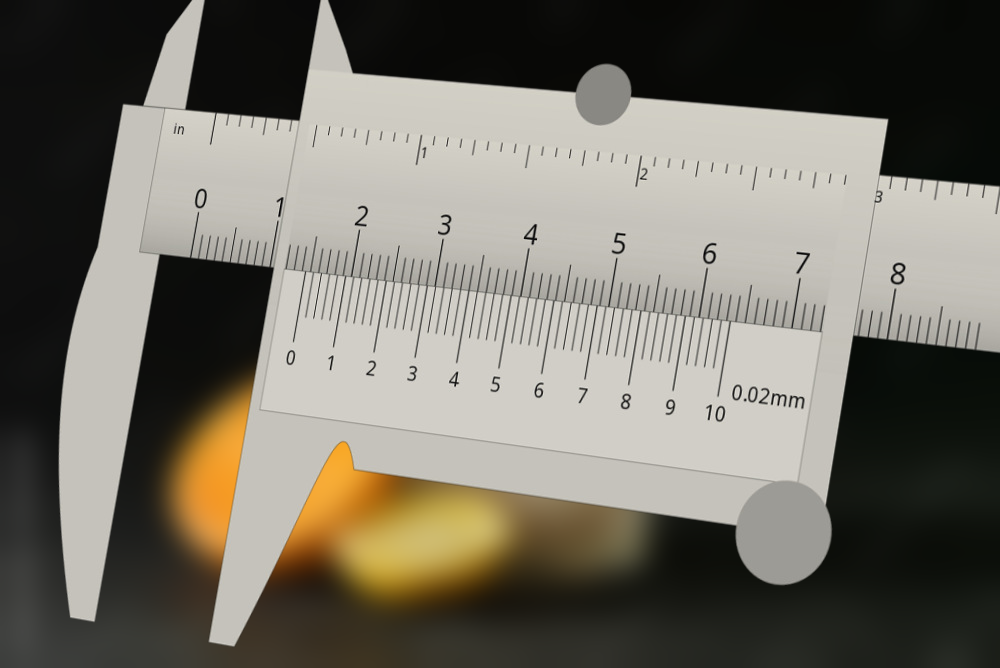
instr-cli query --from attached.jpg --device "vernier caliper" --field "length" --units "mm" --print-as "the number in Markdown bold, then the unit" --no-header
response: **14.4** mm
